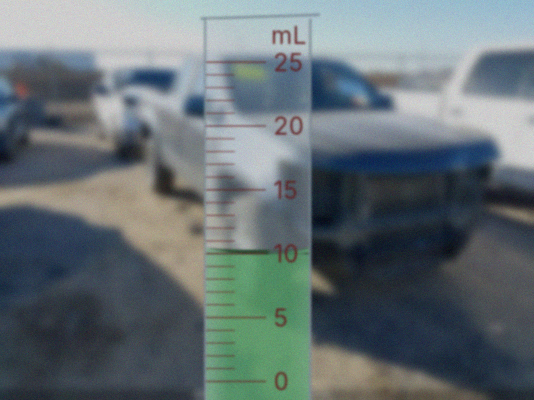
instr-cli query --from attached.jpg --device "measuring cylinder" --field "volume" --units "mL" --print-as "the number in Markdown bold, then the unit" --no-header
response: **10** mL
